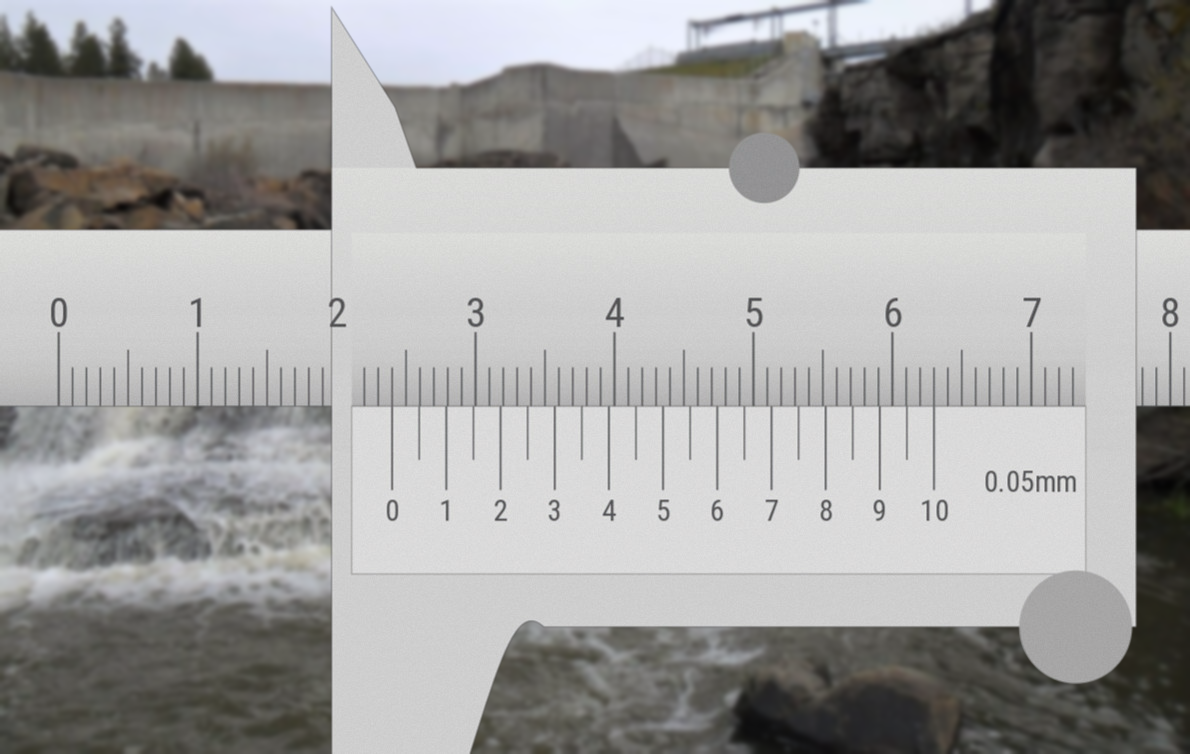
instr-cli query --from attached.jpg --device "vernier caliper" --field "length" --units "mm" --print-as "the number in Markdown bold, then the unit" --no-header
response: **24.0** mm
